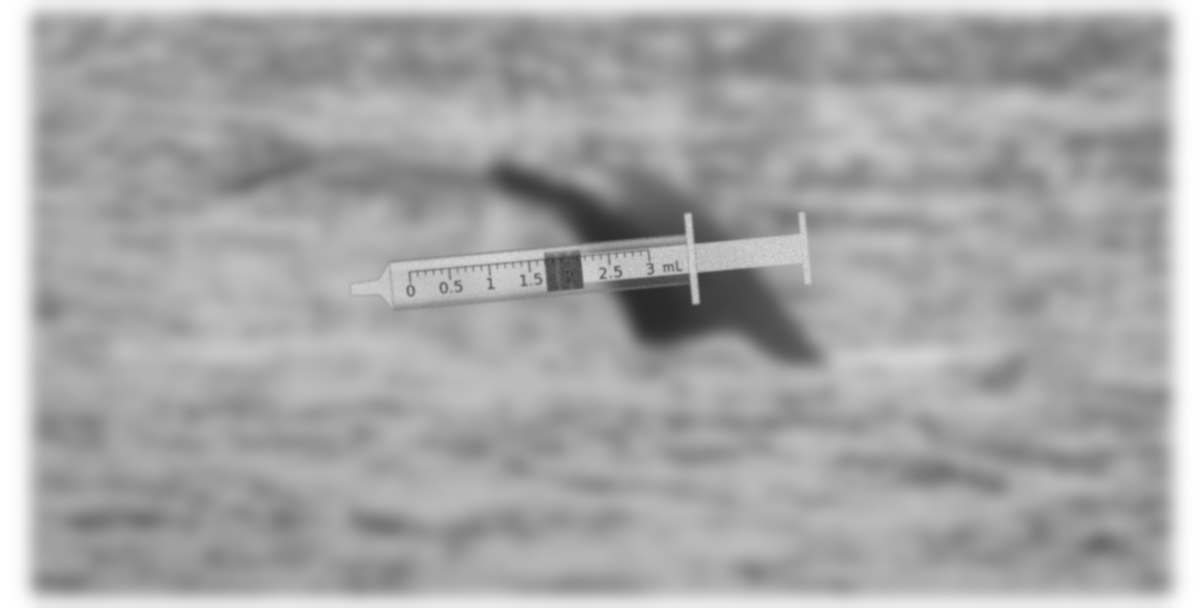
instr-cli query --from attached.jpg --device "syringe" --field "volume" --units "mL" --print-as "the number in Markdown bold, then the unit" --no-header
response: **1.7** mL
